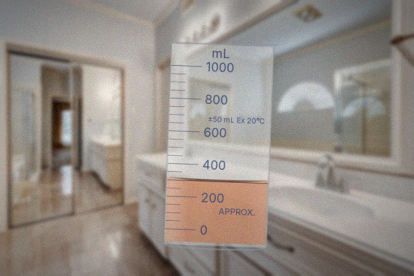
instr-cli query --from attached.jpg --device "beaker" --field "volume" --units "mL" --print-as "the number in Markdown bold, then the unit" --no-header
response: **300** mL
